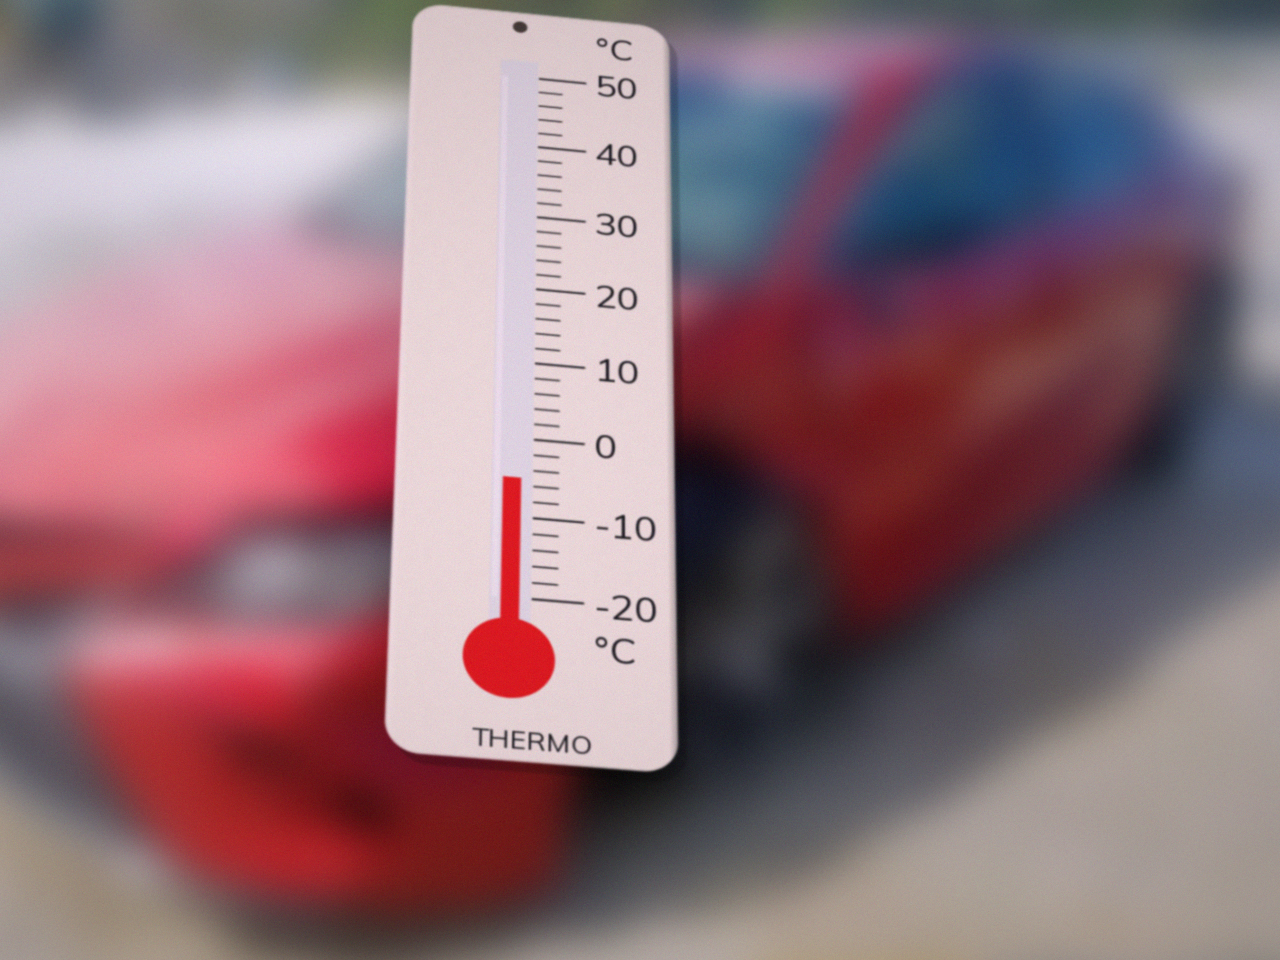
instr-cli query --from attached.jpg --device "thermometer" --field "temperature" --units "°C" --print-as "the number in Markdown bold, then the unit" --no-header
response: **-5** °C
